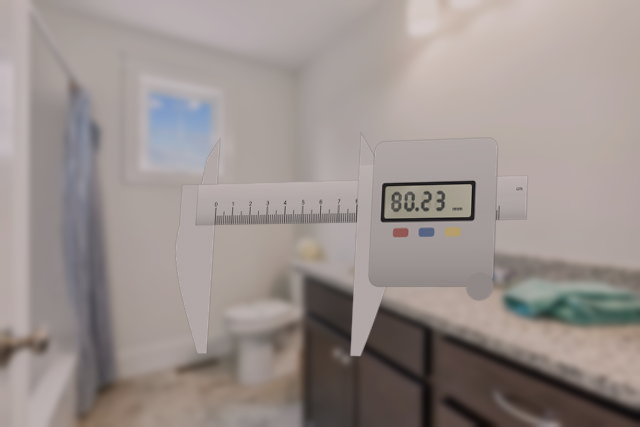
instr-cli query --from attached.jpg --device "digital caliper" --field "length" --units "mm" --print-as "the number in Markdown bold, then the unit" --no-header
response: **80.23** mm
